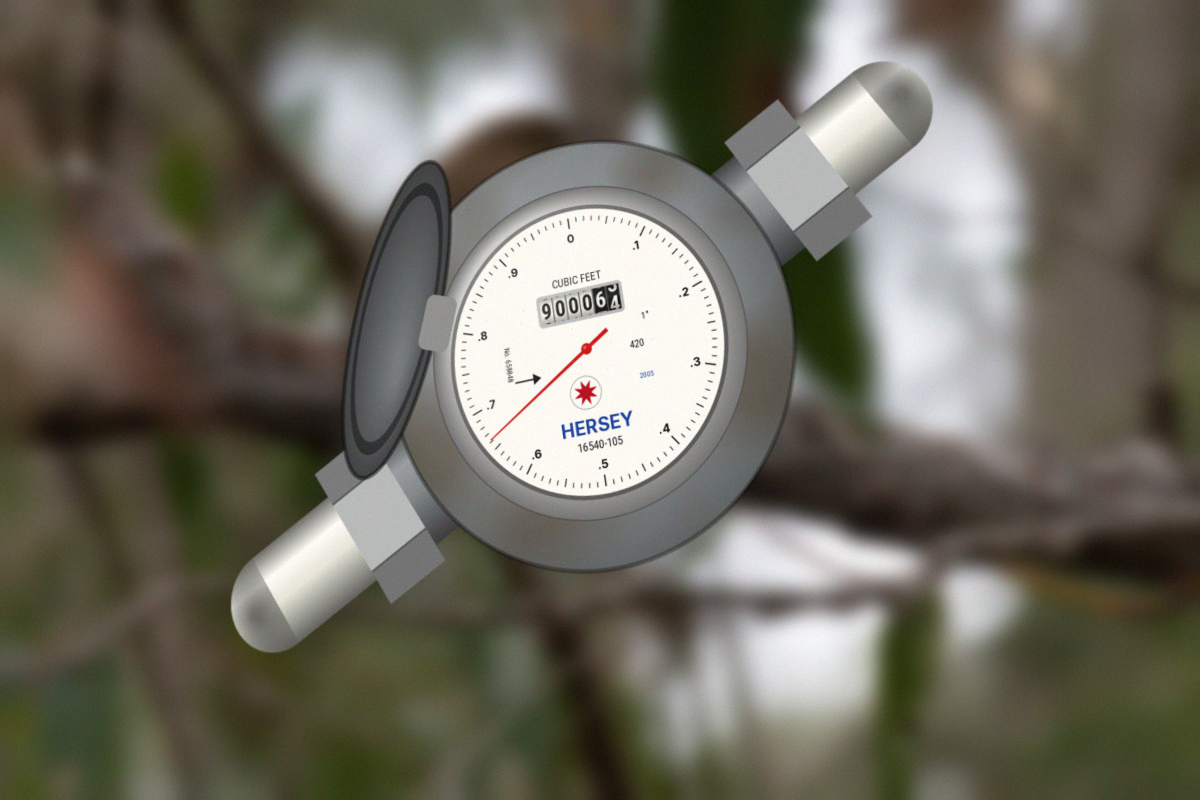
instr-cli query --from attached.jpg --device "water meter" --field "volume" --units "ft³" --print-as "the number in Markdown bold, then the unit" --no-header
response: **900063.66** ft³
